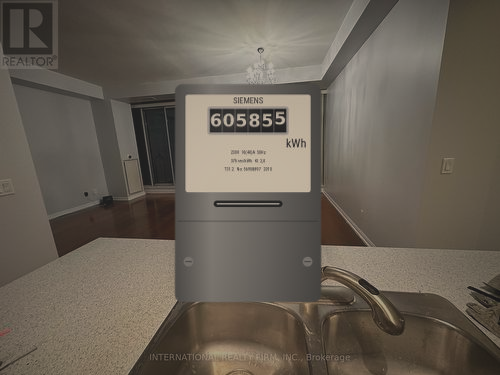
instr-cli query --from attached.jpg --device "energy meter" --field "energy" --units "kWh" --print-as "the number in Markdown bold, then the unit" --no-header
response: **605855** kWh
